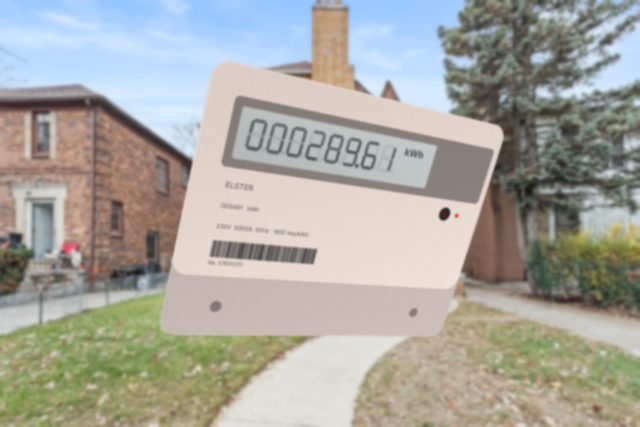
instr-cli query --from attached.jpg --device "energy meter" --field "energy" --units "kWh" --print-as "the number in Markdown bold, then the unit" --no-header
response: **289.61** kWh
